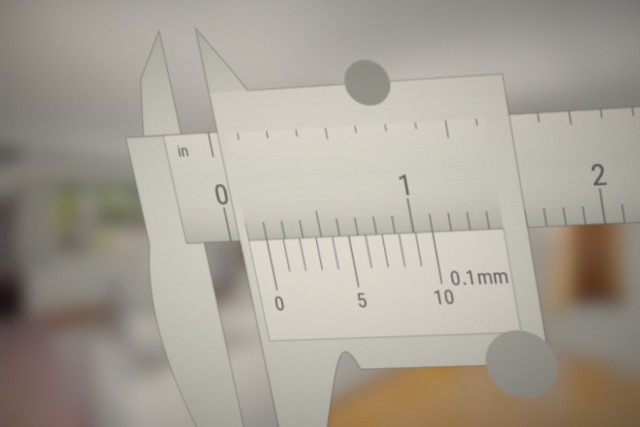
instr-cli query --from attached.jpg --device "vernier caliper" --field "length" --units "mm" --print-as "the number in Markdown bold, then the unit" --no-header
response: **2.0** mm
